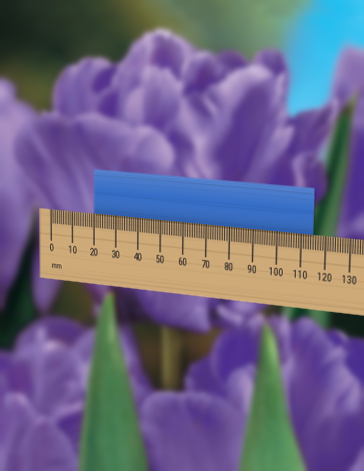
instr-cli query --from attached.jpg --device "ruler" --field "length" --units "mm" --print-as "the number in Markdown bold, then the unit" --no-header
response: **95** mm
